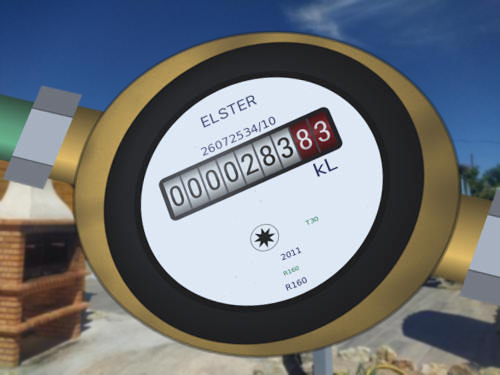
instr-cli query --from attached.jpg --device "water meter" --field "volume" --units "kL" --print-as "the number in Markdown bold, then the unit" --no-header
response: **283.83** kL
